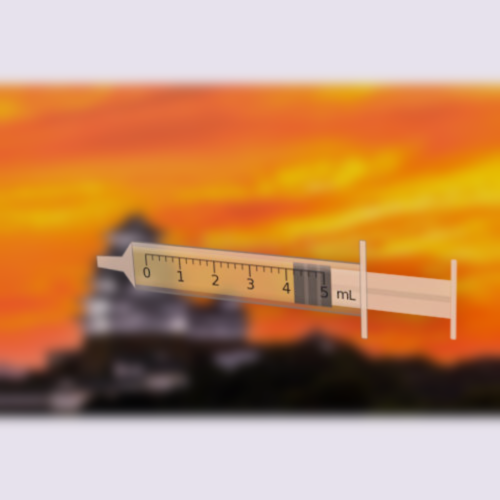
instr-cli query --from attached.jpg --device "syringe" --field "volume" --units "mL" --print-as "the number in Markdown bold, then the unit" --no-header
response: **4.2** mL
